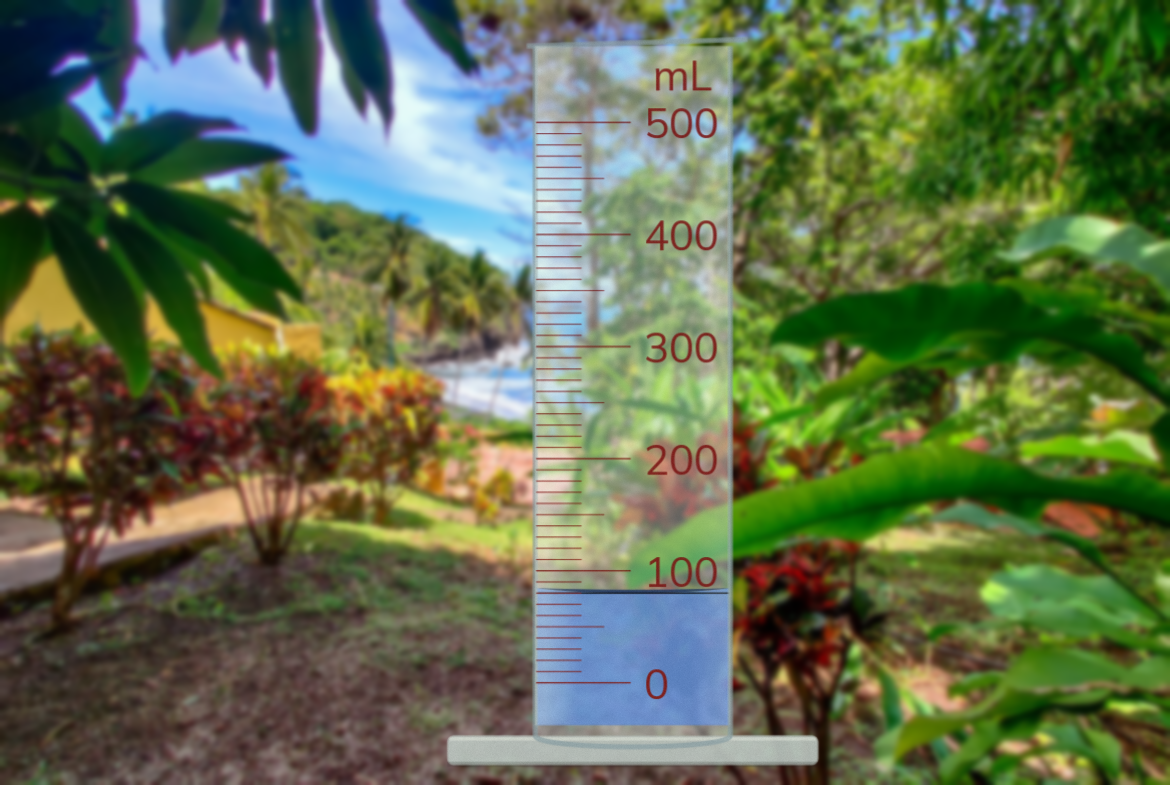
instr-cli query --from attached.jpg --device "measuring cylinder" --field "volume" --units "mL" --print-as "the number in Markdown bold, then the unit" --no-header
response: **80** mL
